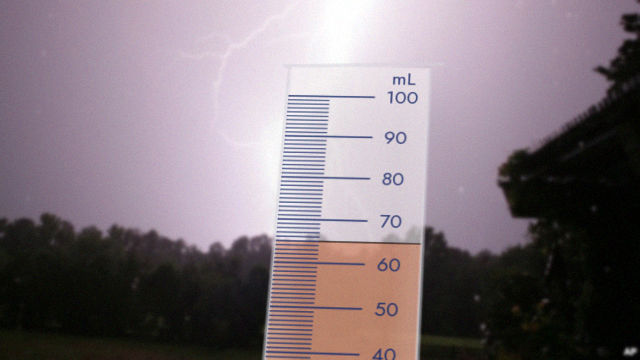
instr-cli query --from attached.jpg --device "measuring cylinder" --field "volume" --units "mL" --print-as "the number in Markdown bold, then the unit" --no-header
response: **65** mL
